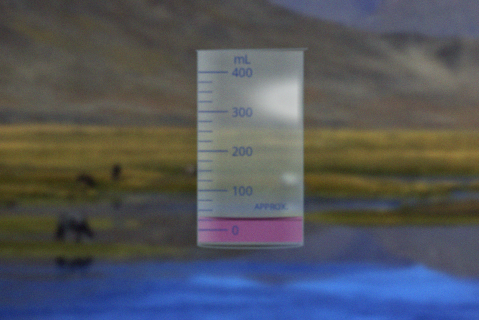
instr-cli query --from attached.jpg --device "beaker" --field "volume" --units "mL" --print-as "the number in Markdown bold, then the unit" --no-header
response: **25** mL
